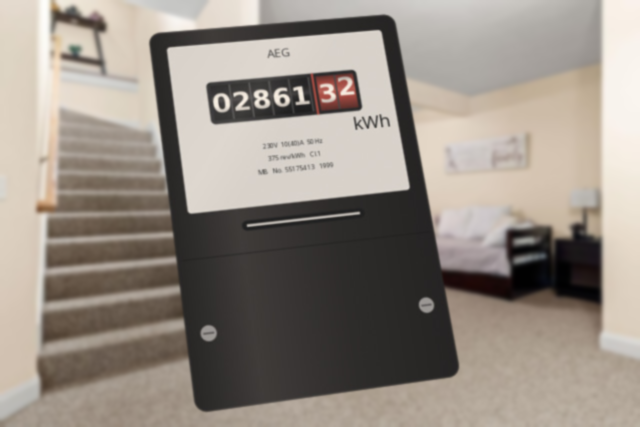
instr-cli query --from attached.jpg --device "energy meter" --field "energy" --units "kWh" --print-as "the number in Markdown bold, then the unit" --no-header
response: **2861.32** kWh
